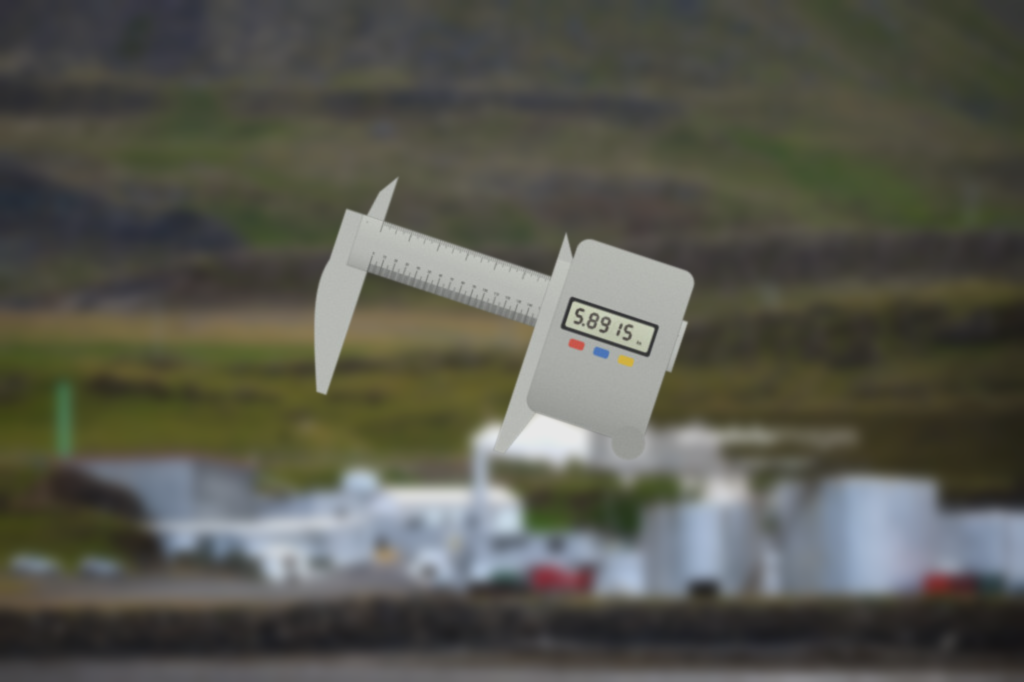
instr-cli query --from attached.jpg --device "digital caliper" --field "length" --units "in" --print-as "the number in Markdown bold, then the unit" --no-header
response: **5.8915** in
